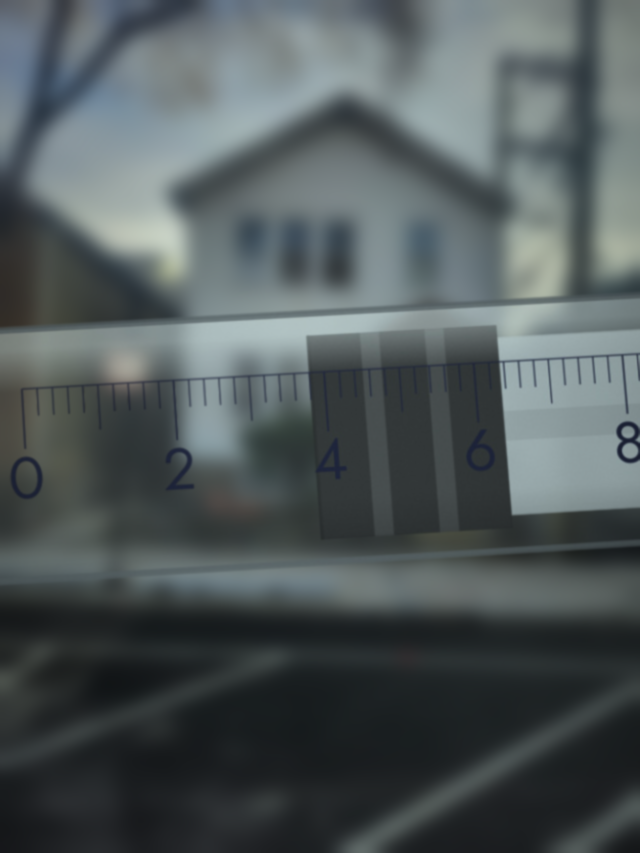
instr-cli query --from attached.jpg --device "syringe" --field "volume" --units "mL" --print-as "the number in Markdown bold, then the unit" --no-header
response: **3.8** mL
